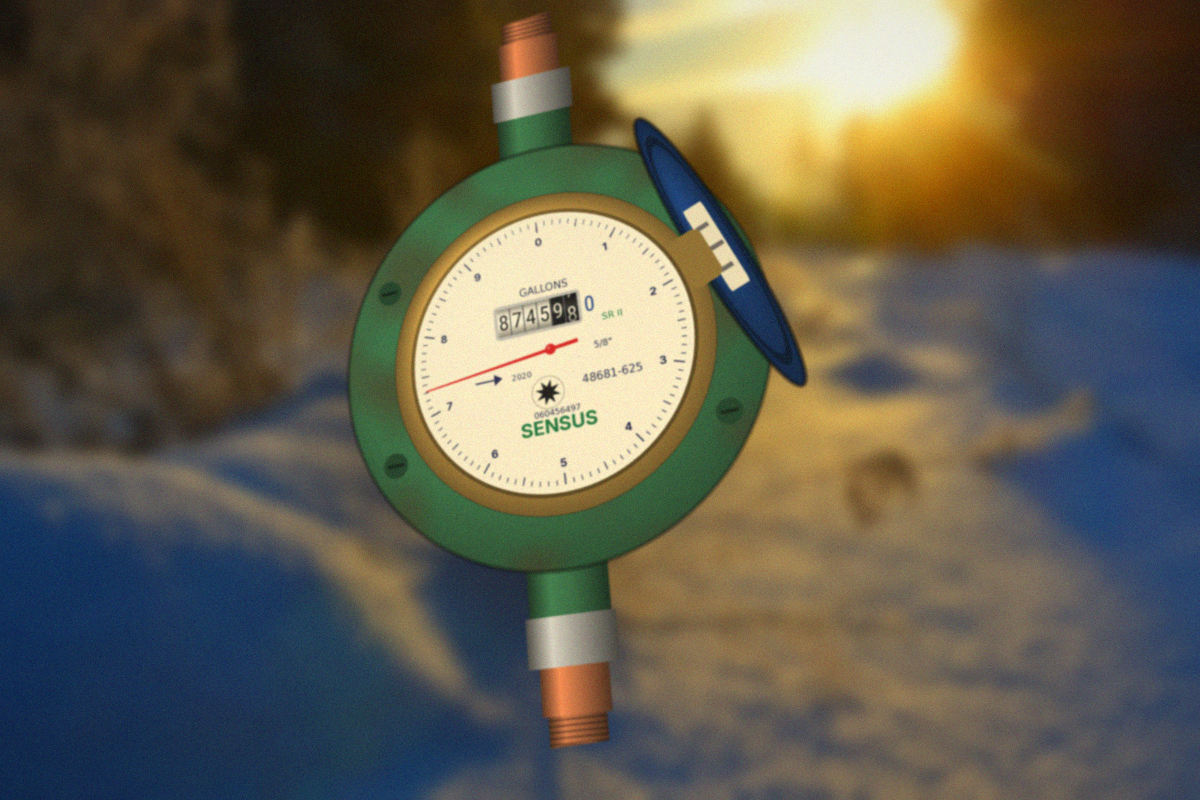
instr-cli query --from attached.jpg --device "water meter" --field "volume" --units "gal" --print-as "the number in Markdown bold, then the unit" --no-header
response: **8745977.3** gal
